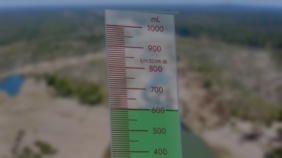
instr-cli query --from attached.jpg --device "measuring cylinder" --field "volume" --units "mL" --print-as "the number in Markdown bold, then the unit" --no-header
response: **600** mL
